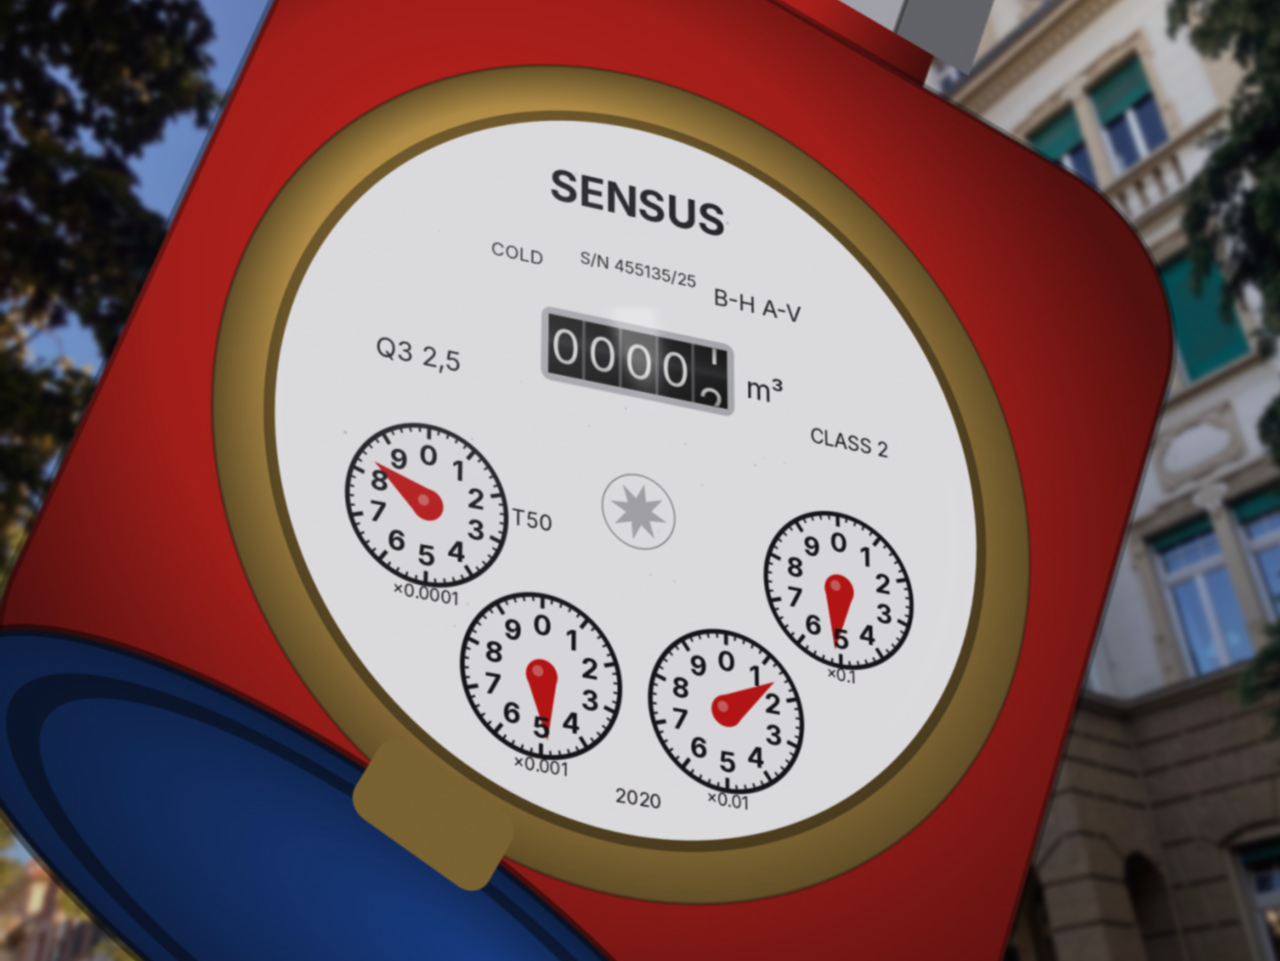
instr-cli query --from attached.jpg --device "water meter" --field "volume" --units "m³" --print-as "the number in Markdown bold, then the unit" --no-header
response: **1.5148** m³
